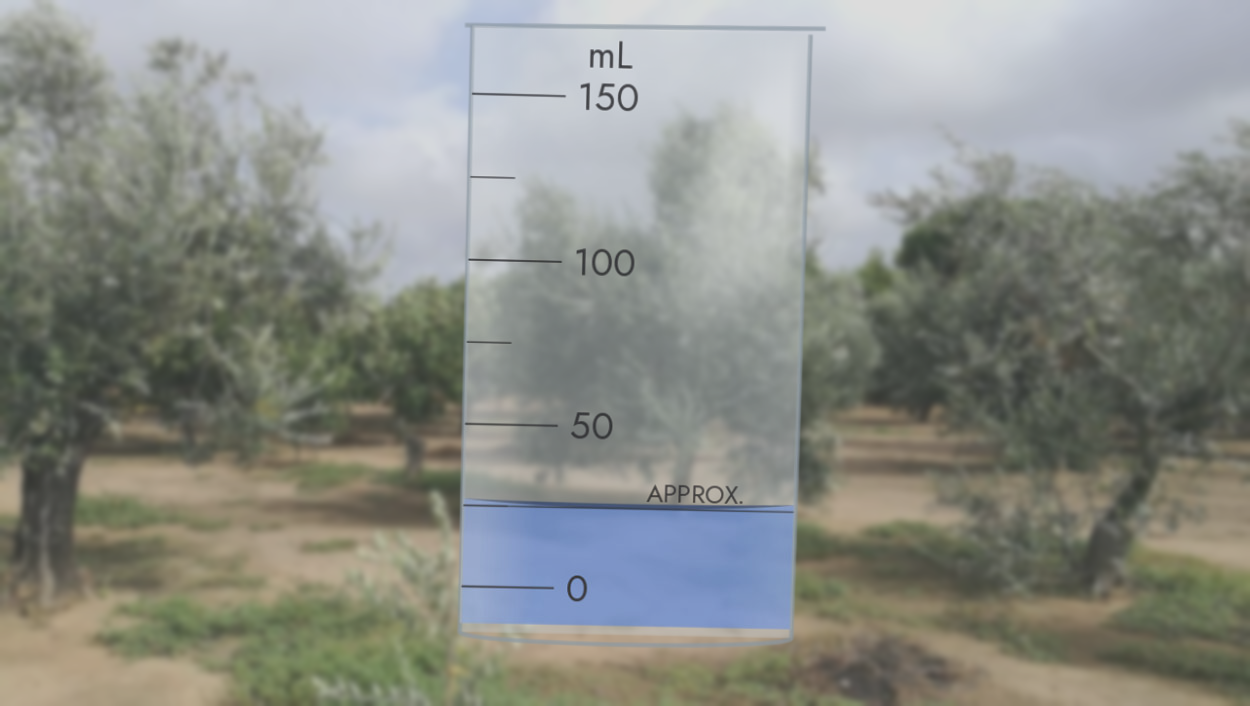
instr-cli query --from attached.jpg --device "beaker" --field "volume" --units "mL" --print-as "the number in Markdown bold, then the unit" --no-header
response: **25** mL
